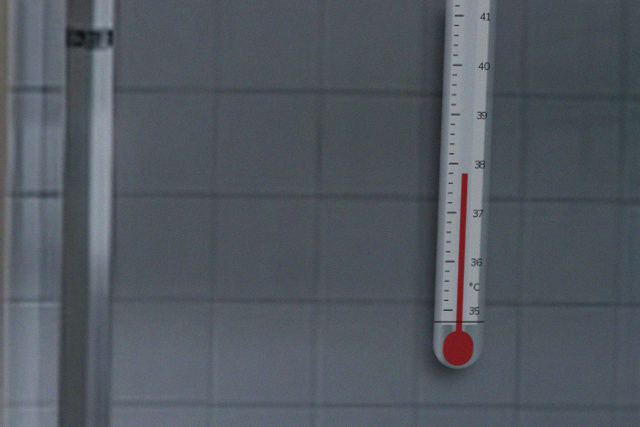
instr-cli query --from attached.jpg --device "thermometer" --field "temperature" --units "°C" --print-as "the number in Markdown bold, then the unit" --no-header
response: **37.8** °C
